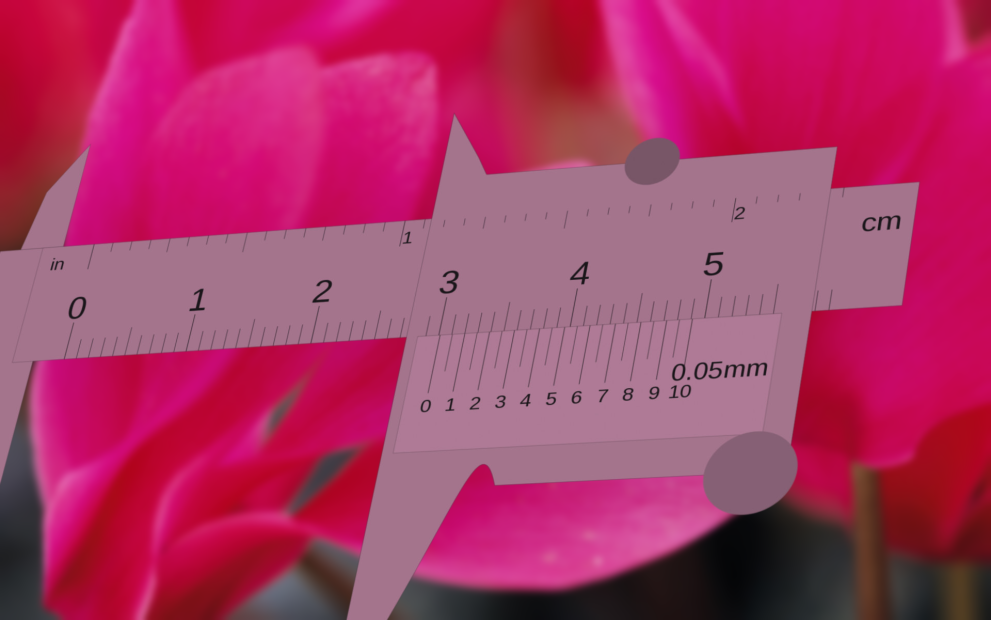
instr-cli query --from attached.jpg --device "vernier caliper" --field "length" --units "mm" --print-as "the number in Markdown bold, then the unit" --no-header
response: **30.1** mm
